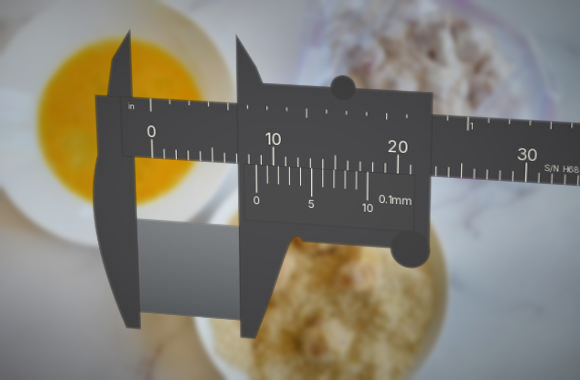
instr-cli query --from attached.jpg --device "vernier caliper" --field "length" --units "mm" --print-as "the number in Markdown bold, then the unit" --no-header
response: **8.6** mm
